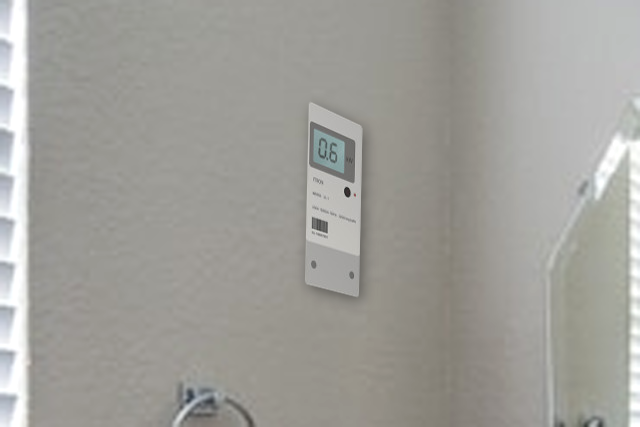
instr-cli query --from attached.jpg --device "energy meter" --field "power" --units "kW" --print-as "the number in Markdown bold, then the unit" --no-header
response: **0.6** kW
